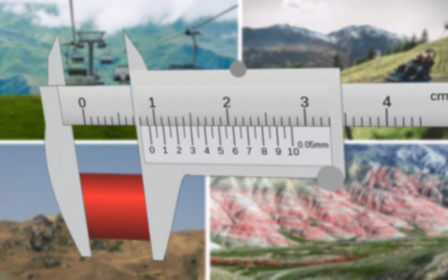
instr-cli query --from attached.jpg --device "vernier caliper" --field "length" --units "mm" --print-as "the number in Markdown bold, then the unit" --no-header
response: **9.2** mm
